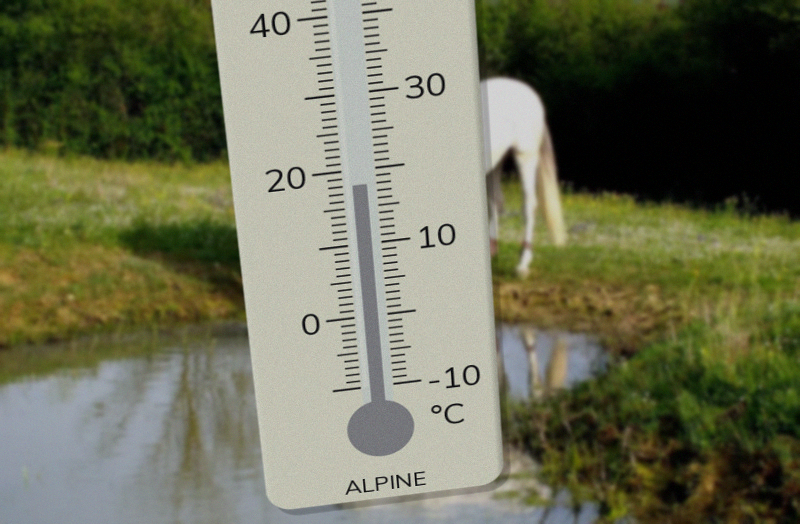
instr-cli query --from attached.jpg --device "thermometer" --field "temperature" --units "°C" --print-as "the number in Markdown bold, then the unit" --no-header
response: **18** °C
